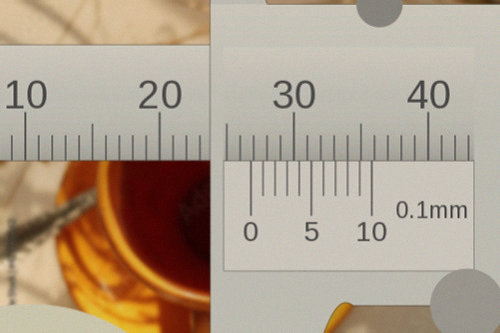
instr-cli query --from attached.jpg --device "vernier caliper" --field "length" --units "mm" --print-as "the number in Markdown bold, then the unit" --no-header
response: **26.8** mm
